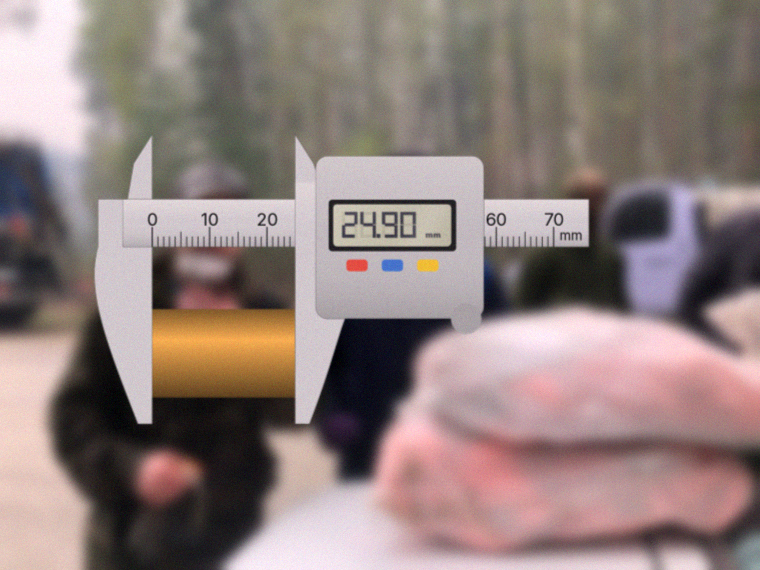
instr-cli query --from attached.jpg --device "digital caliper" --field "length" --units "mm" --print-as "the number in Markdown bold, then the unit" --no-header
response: **24.90** mm
